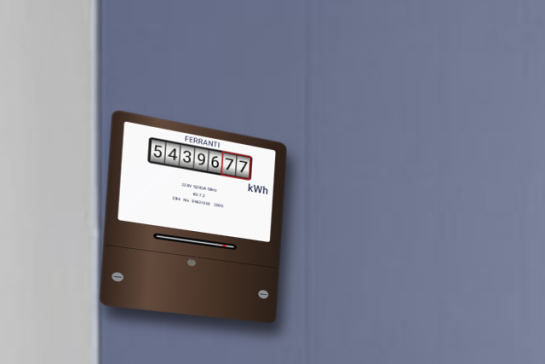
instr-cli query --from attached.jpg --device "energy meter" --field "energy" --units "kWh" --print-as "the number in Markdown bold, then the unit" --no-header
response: **54396.77** kWh
